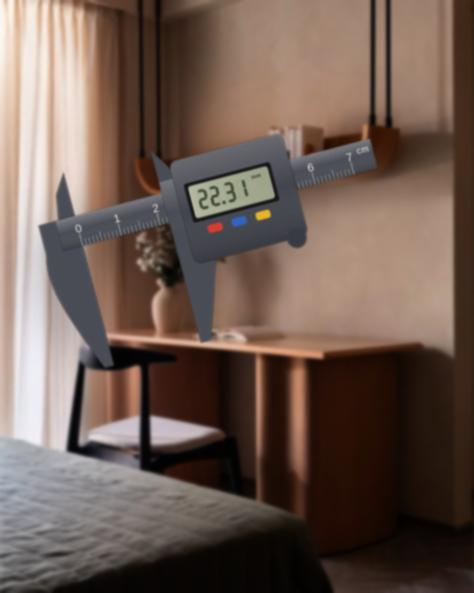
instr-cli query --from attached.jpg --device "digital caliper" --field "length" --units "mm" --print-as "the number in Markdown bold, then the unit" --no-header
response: **22.31** mm
